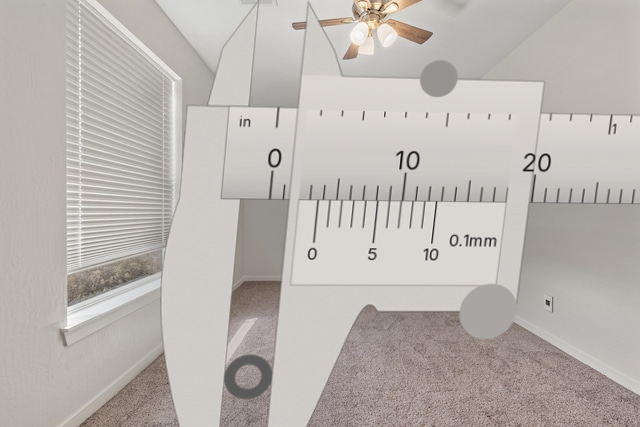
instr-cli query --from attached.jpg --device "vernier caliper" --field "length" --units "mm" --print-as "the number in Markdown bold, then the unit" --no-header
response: **3.6** mm
